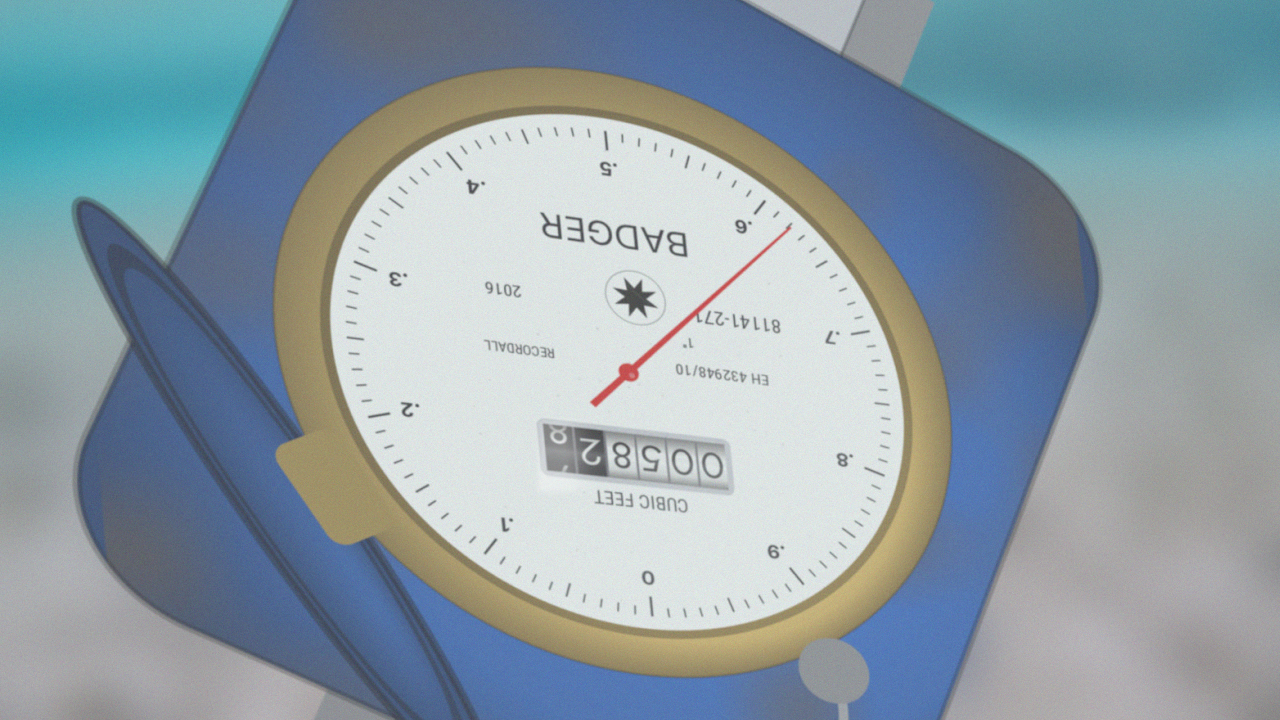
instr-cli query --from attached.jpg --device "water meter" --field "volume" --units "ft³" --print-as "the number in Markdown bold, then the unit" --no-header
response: **5827.62** ft³
